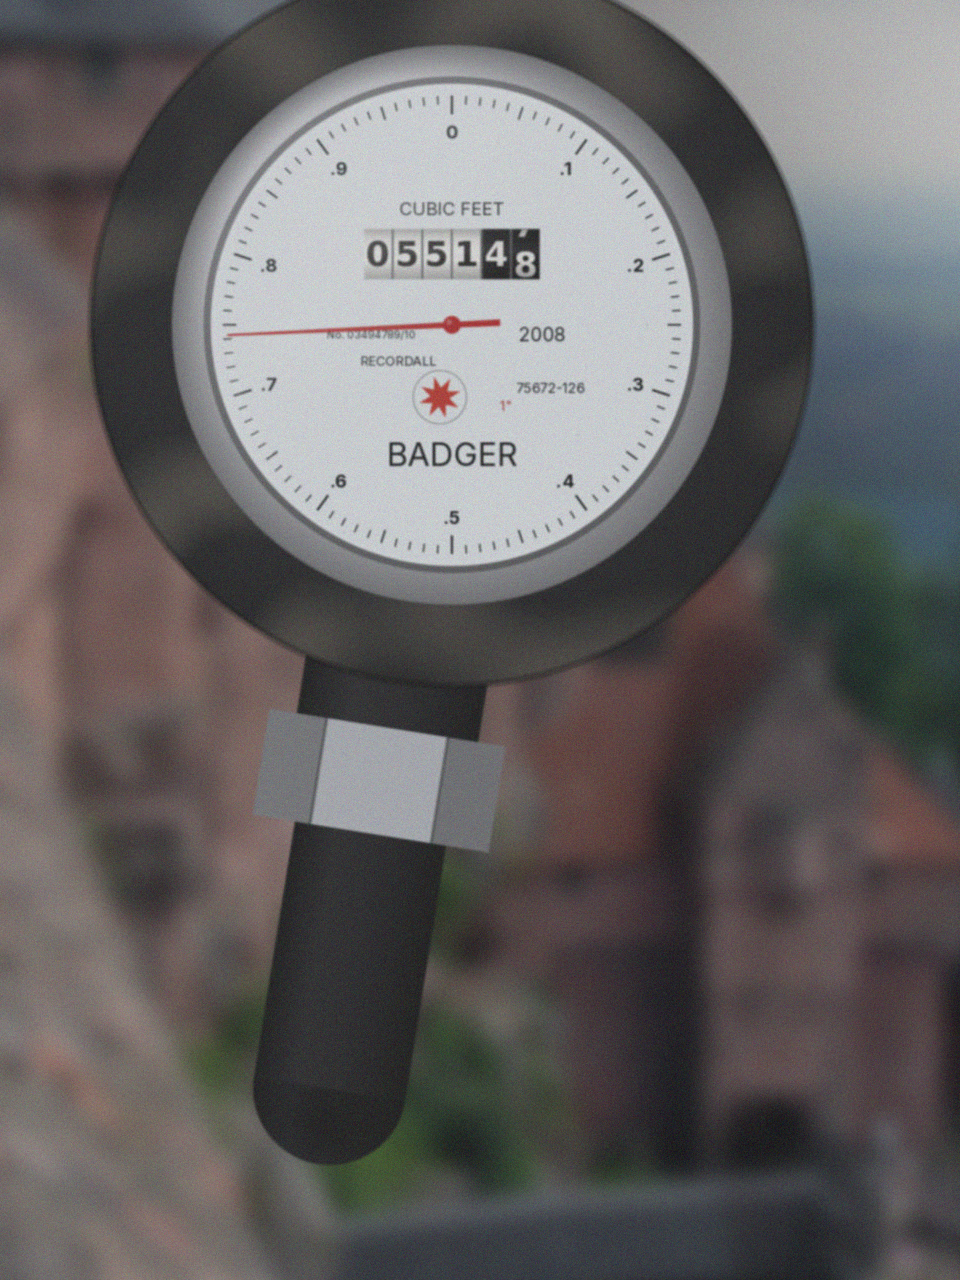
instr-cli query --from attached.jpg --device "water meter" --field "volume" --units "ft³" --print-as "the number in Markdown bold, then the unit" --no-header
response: **55147.74** ft³
